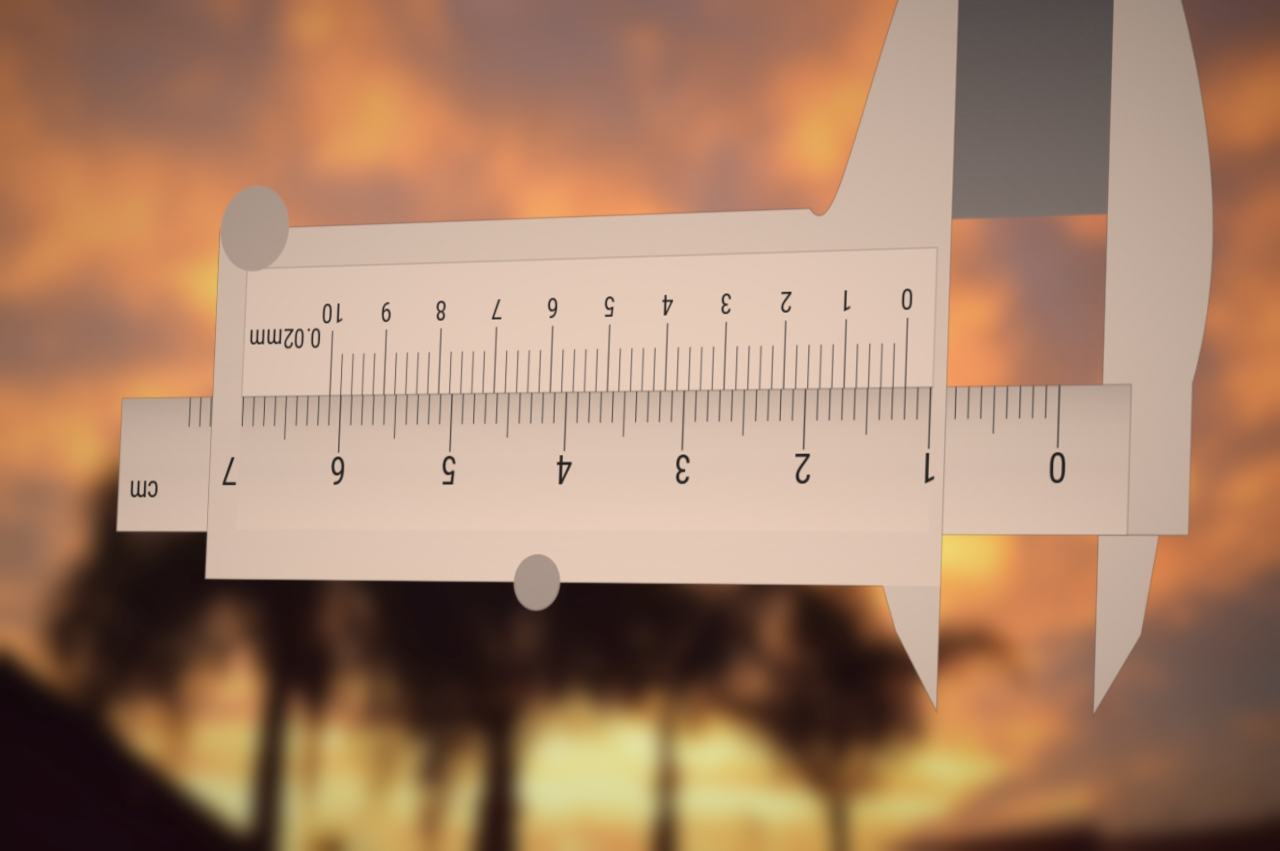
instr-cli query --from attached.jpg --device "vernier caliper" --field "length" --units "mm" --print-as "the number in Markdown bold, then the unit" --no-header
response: **12.0** mm
